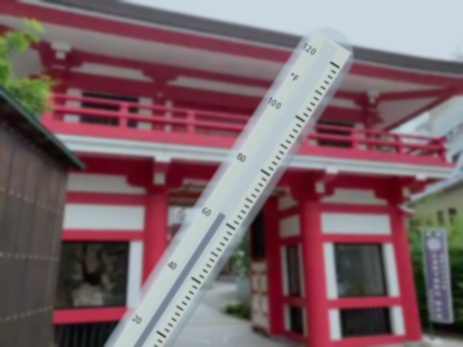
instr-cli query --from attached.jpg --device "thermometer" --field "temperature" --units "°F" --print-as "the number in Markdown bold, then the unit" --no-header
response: **62** °F
